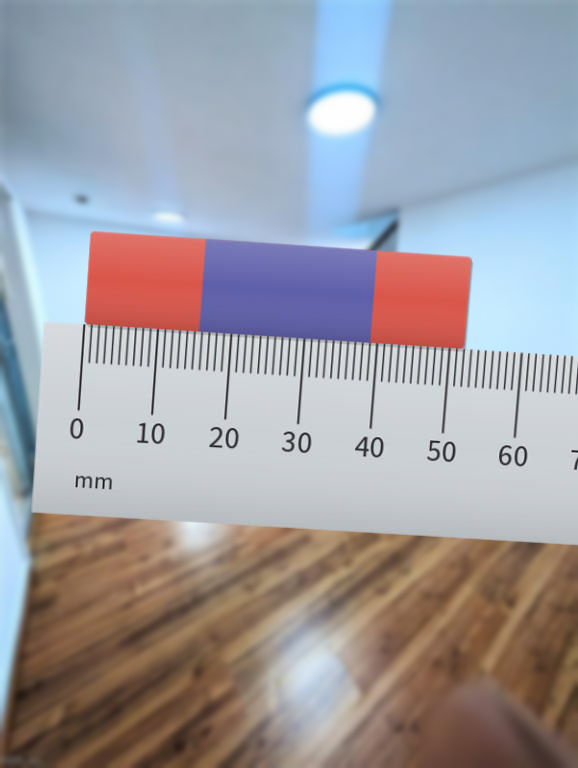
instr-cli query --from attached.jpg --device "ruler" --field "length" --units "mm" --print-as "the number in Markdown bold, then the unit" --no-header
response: **52** mm
